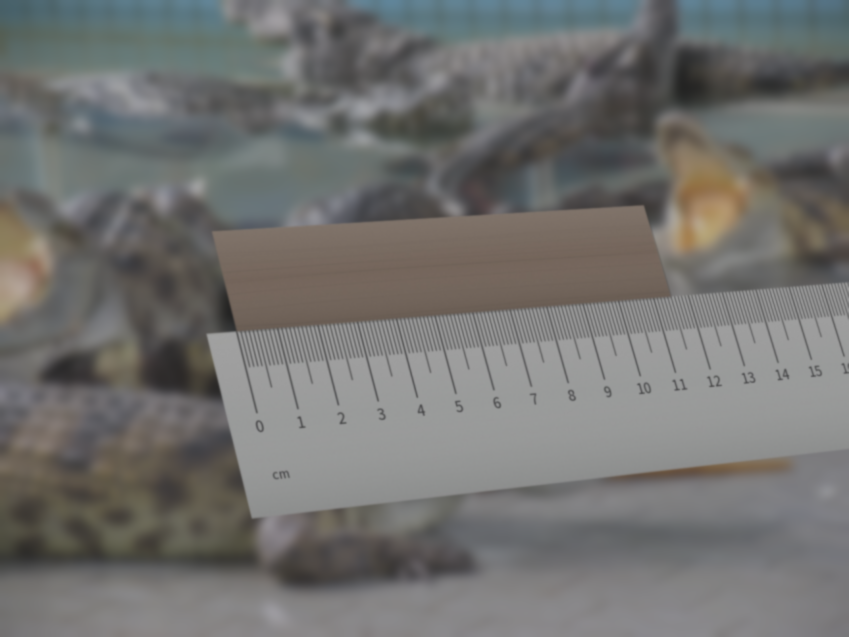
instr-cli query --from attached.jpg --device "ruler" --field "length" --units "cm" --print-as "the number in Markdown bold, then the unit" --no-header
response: **11.5** cm
